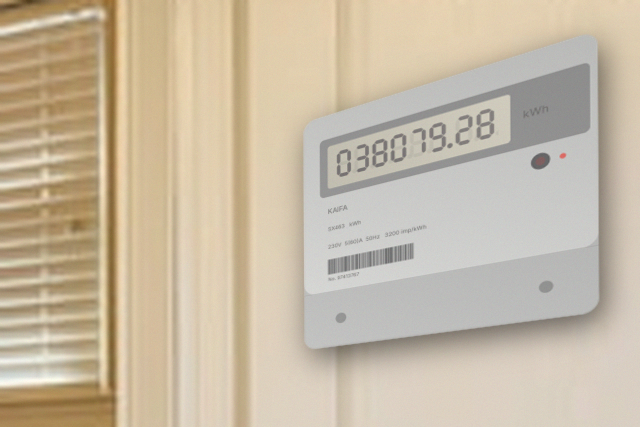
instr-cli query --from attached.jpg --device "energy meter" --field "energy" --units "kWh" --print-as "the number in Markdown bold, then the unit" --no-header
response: **38079.28** kWh
